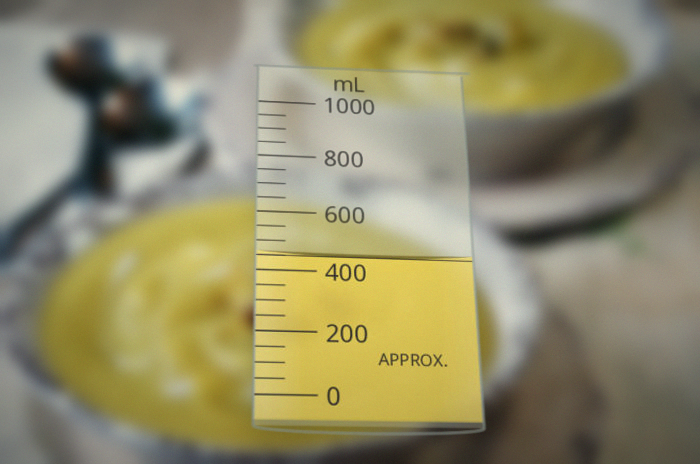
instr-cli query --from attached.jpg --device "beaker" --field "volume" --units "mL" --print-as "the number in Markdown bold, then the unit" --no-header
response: **450** mL
